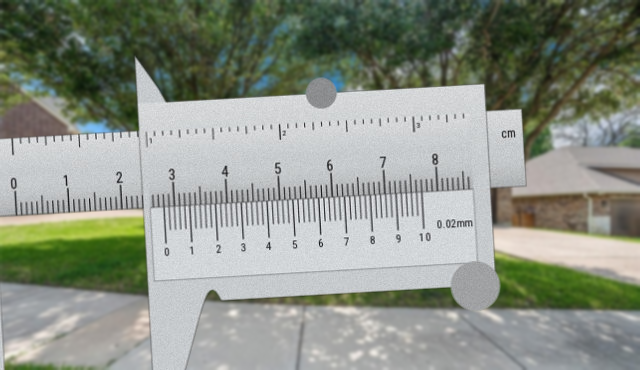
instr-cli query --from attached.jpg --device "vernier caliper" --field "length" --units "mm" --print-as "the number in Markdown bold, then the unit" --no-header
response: **28.0** mm
